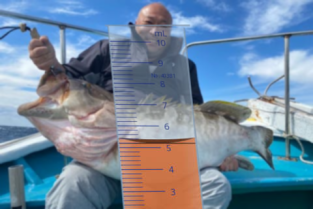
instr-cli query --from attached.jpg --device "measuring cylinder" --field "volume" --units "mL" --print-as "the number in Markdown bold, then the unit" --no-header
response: **5.2** mL
